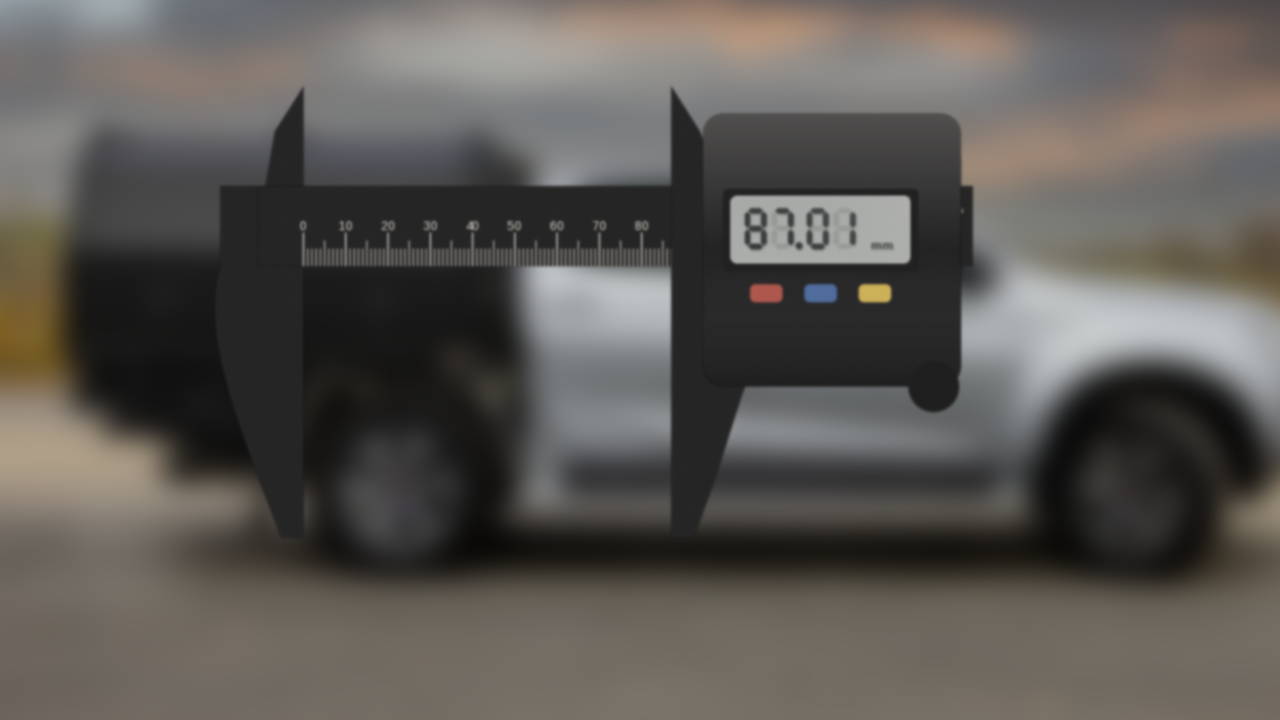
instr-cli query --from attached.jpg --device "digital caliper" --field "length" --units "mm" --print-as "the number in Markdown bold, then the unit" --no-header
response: **87.01** mm
